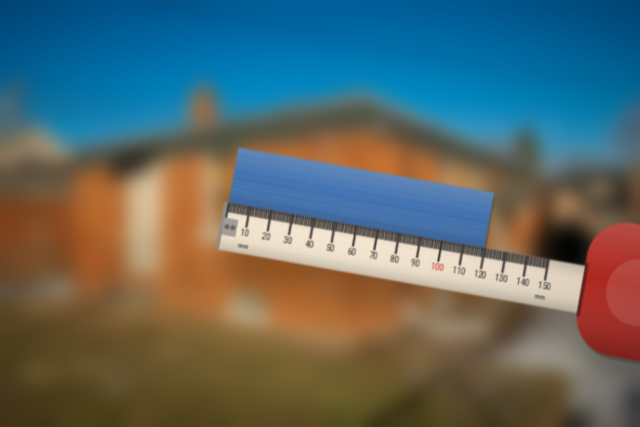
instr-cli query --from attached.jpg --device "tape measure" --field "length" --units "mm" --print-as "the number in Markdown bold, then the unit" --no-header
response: **120** mm
